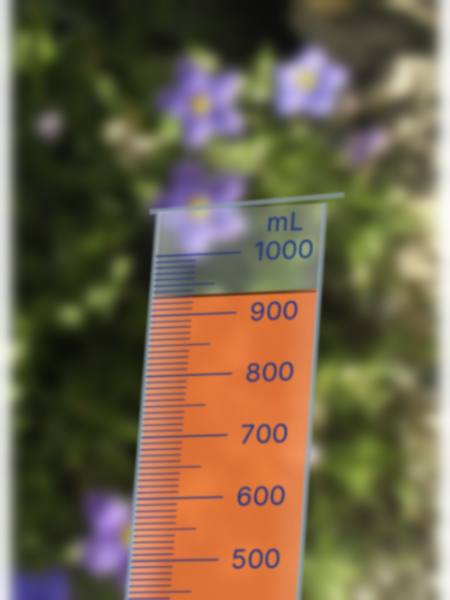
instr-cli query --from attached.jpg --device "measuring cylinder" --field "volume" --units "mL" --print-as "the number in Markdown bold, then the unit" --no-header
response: **930** mL
